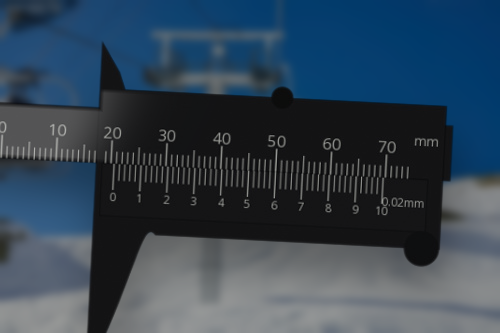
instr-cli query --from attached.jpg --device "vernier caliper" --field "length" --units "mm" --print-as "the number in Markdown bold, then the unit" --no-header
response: **20.6** mm
